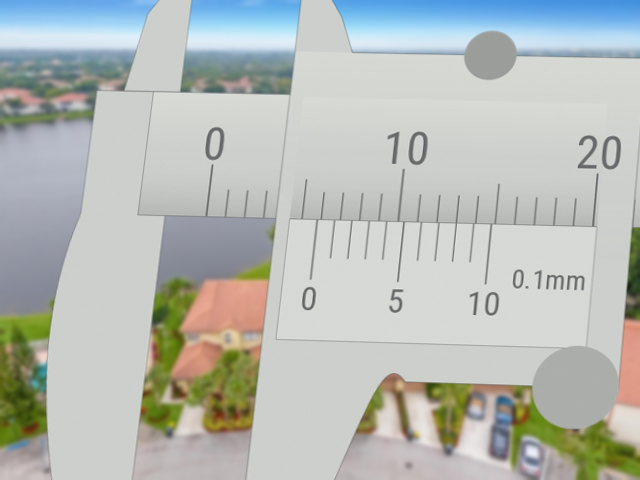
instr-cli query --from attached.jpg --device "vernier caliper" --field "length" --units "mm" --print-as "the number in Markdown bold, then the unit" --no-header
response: **5.8** mm
